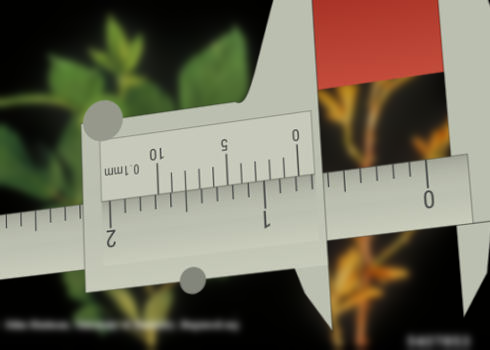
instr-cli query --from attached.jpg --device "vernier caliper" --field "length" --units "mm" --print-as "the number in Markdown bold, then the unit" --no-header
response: **7.8** mm
